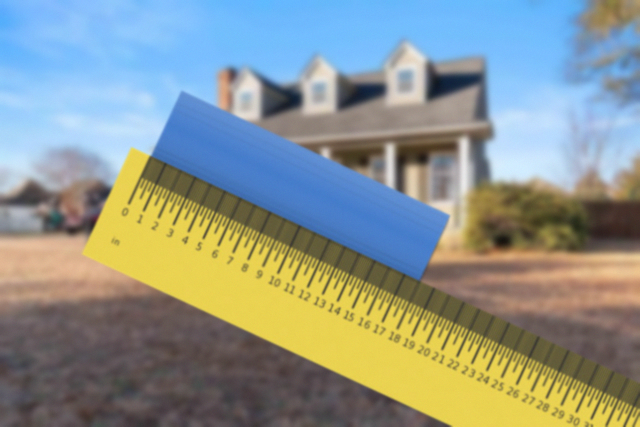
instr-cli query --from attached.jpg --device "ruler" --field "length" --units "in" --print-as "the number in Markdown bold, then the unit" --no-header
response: **18** in
